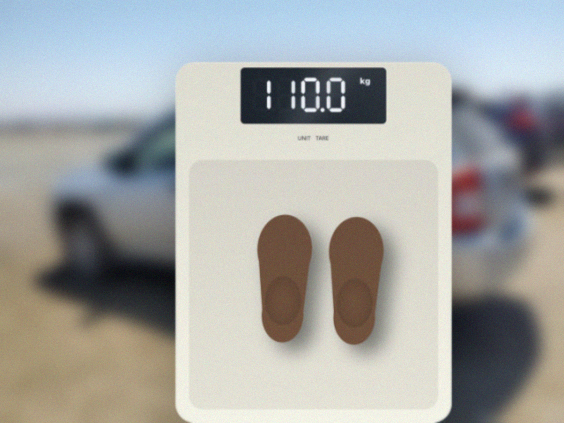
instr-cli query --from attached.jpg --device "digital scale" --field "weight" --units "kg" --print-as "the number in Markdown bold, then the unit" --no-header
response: **110.0** kg
